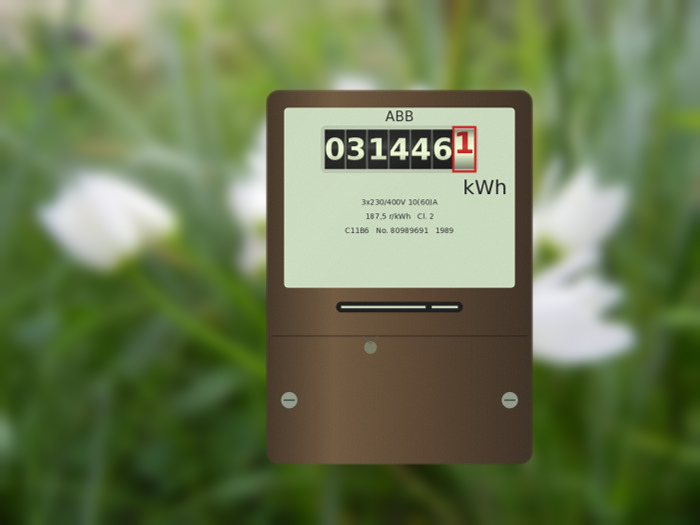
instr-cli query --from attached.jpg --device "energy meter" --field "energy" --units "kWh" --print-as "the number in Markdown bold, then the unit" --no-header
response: **31446.1** kWh
